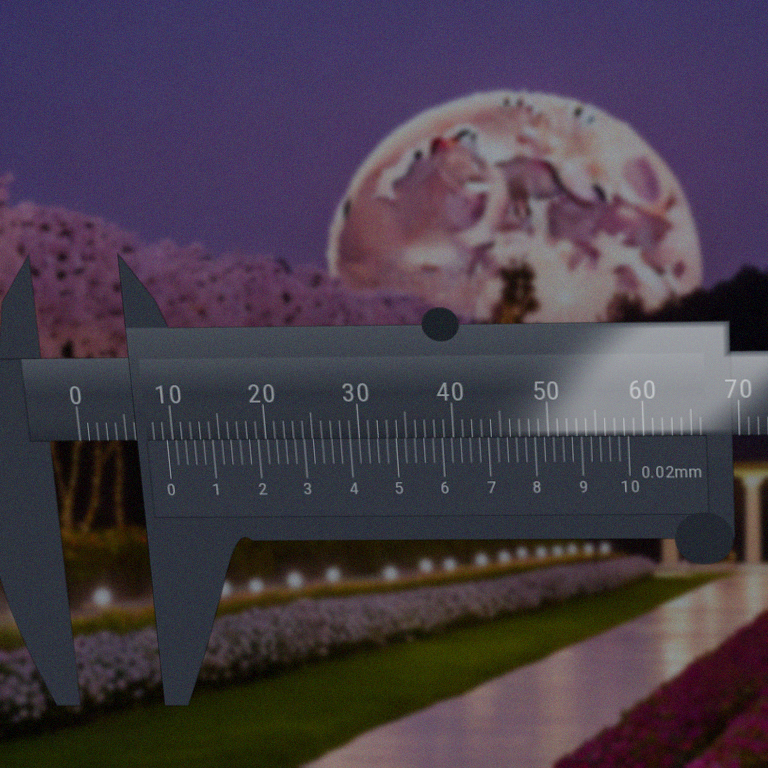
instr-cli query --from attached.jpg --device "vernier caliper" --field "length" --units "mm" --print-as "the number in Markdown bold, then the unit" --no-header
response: **9.4** mm
